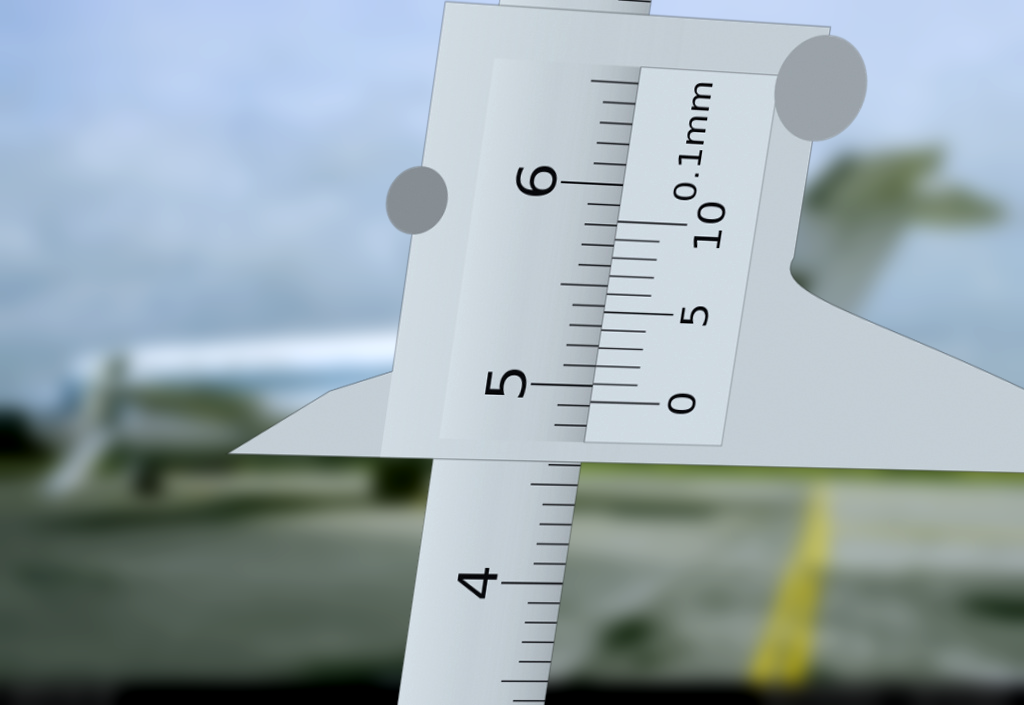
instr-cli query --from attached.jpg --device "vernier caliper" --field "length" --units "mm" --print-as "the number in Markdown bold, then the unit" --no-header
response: **49.2** mm
